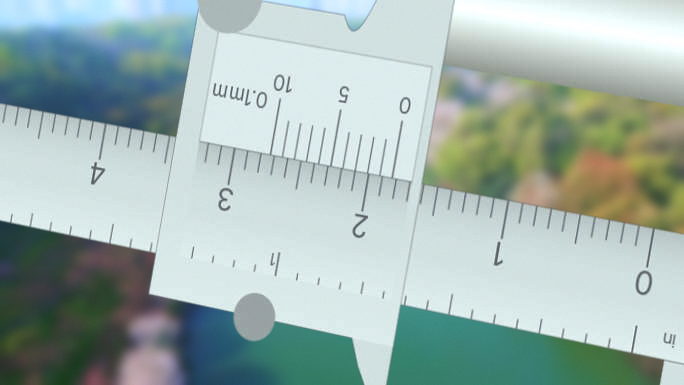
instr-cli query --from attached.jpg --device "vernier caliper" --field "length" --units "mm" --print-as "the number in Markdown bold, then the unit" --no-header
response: **18.3** mm
